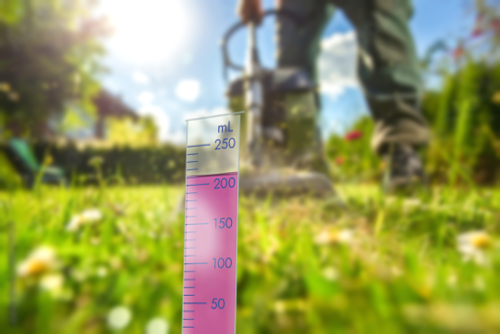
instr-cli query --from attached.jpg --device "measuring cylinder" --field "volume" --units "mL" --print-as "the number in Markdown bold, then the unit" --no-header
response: **210** mL
